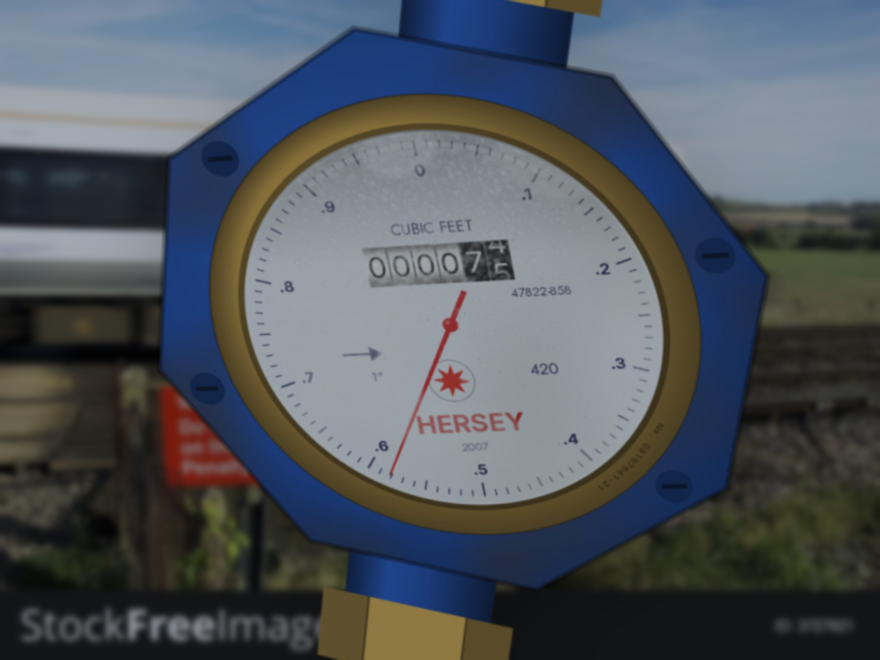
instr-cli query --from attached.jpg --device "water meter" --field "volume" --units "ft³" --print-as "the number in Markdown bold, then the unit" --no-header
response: **74.58** ft³
